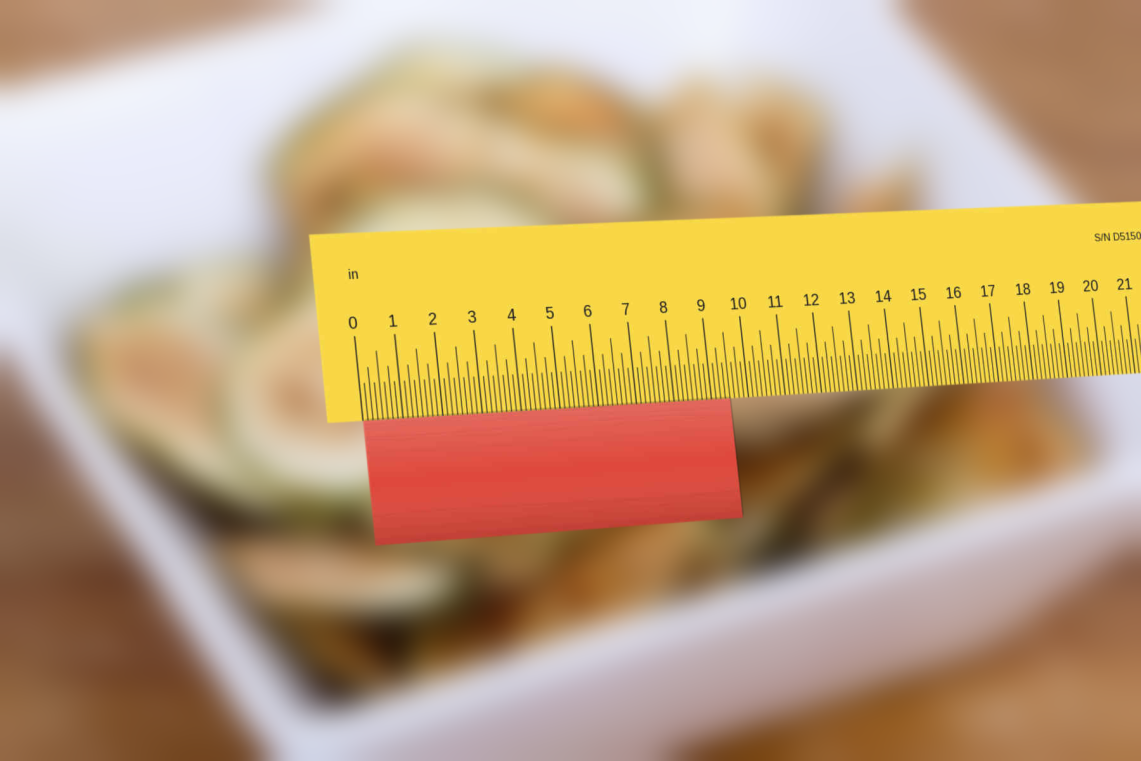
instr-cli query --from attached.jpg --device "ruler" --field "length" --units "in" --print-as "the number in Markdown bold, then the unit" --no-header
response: **9.5** in
